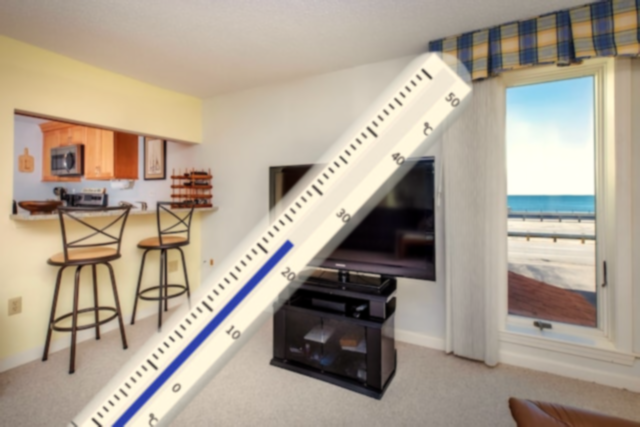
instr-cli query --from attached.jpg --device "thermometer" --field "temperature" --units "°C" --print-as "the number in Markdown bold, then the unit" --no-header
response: **23** °C
